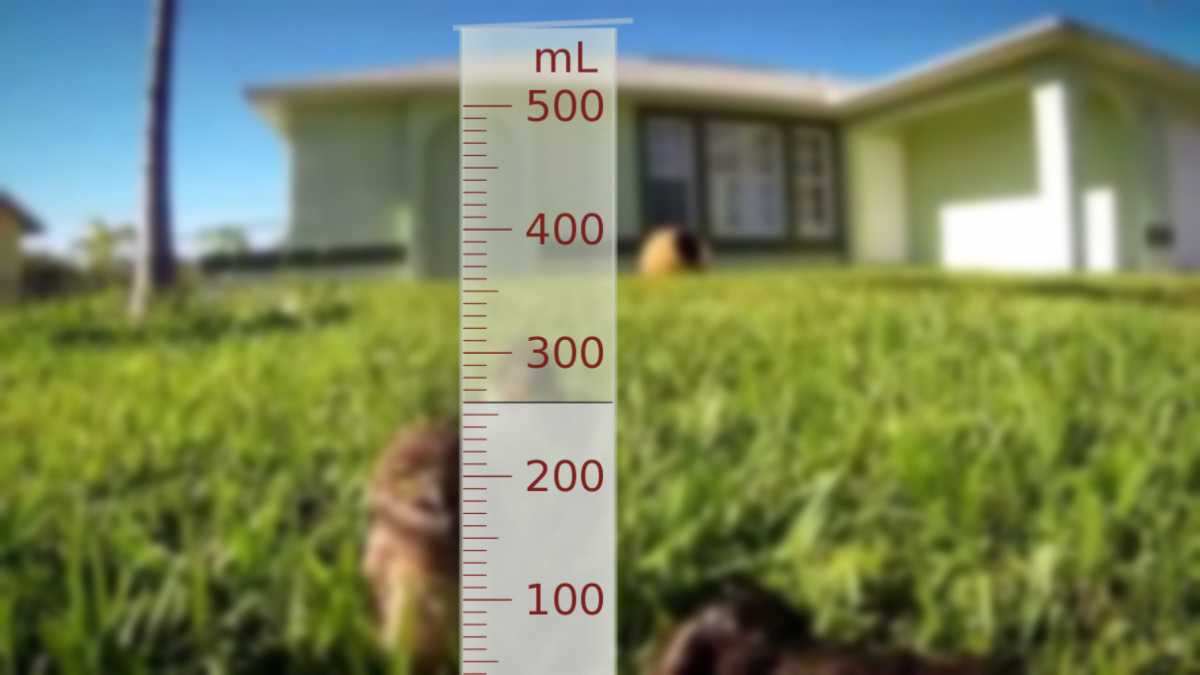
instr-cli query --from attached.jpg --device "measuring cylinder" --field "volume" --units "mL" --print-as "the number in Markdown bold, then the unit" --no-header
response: **260** mL
